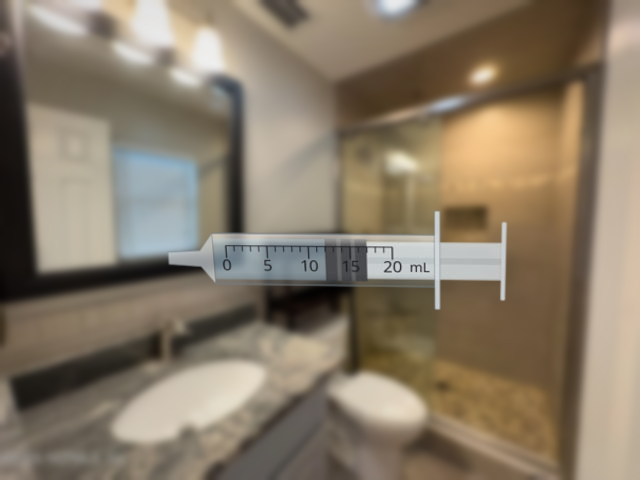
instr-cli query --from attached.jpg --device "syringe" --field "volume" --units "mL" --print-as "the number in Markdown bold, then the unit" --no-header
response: **12** mL
